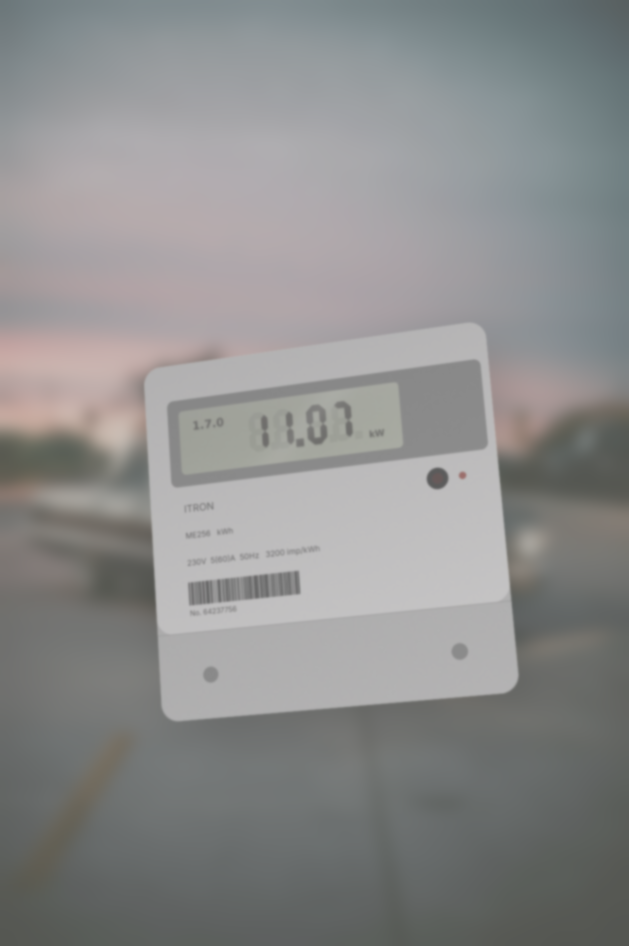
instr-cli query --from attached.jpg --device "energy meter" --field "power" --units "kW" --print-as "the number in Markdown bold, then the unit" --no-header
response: **11.07** kW
